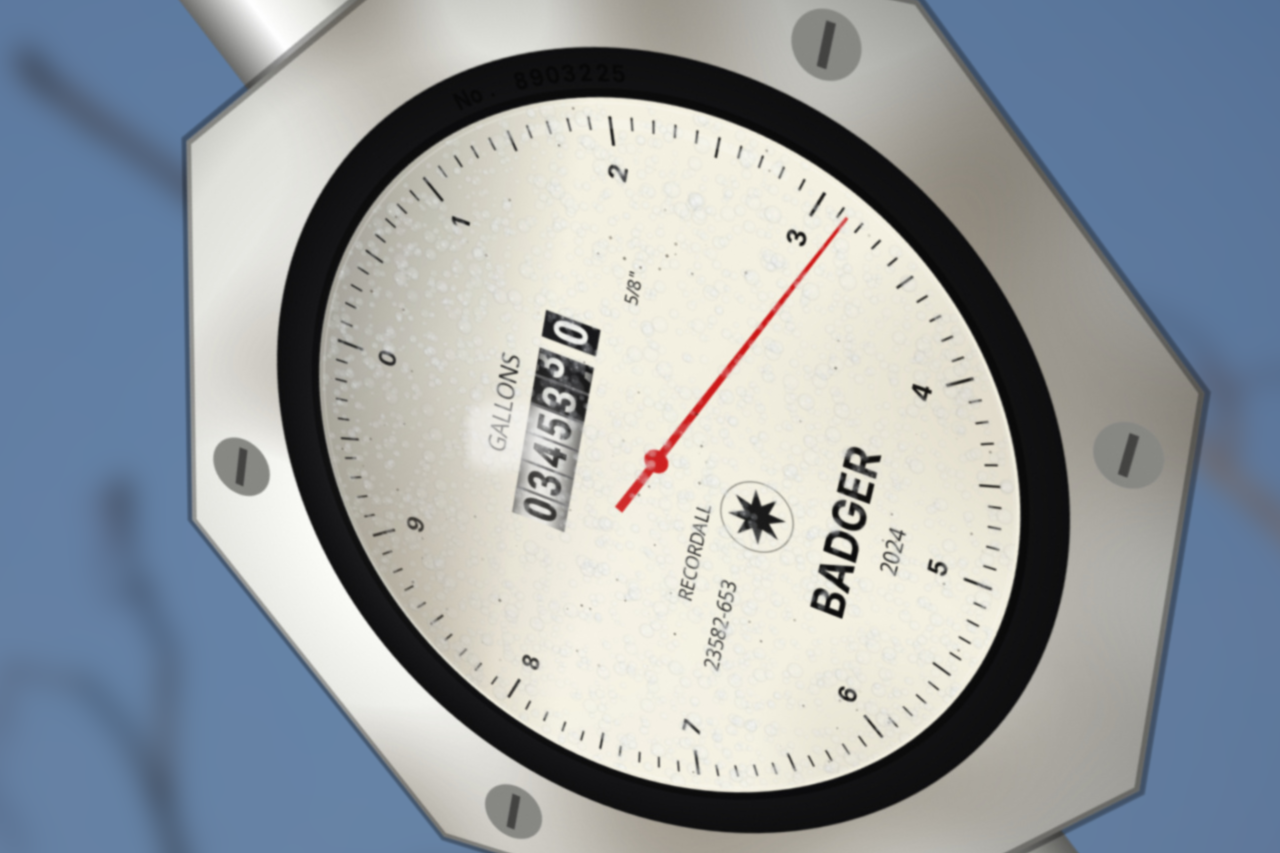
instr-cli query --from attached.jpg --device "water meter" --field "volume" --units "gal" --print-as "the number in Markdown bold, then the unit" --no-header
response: **345333.1** gal
